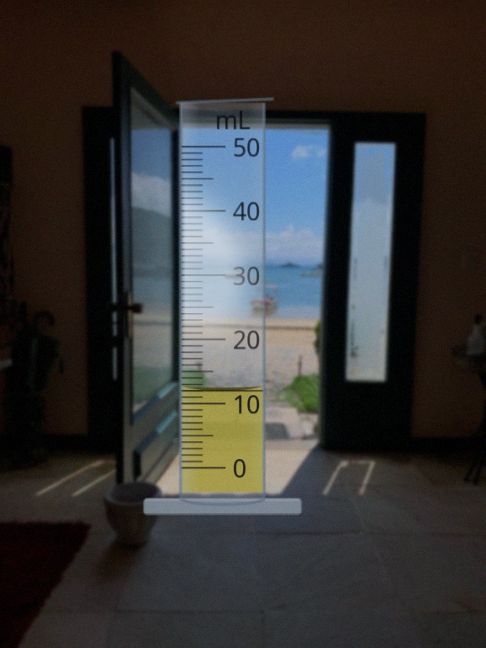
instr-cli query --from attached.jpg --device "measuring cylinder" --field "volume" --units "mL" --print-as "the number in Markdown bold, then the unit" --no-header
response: **12** mL
